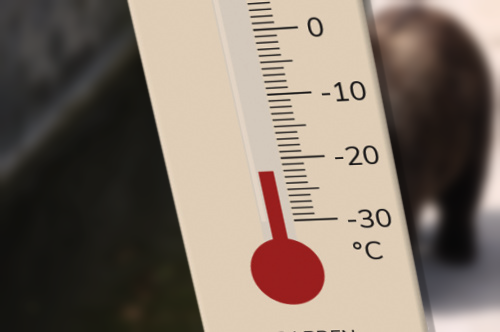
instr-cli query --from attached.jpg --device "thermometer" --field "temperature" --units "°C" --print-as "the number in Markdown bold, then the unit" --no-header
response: **-22** °C
